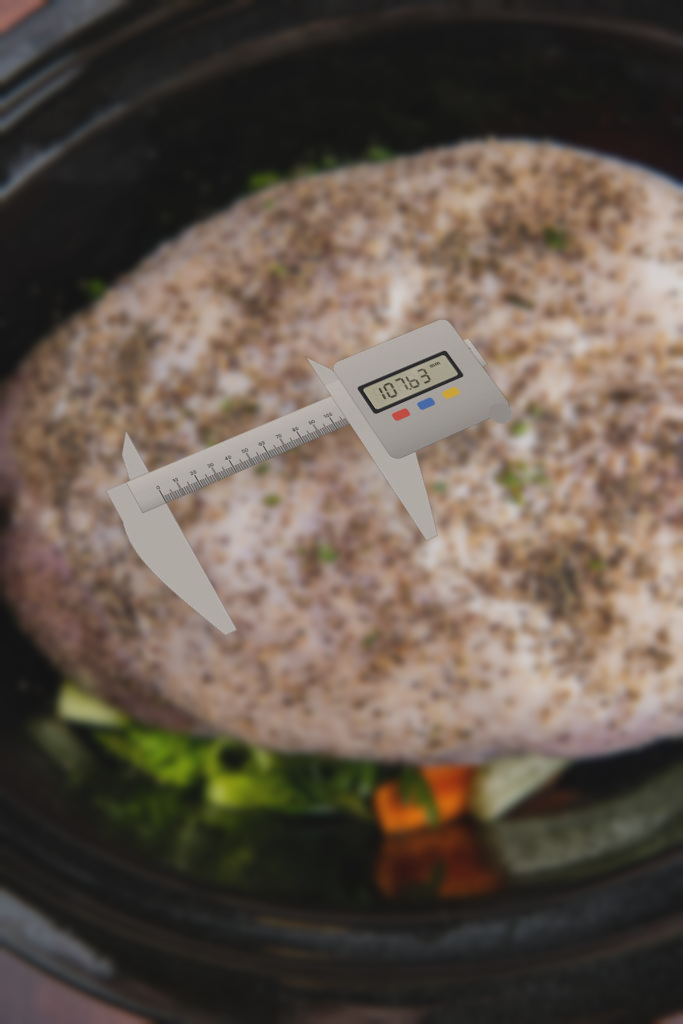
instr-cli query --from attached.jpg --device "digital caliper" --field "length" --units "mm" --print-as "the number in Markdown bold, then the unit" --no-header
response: **107.63** mm
